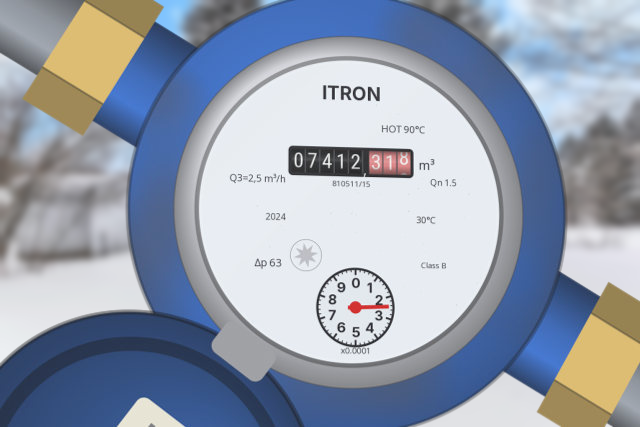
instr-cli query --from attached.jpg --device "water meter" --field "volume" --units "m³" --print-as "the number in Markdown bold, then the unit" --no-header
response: **7412.3182** m³
